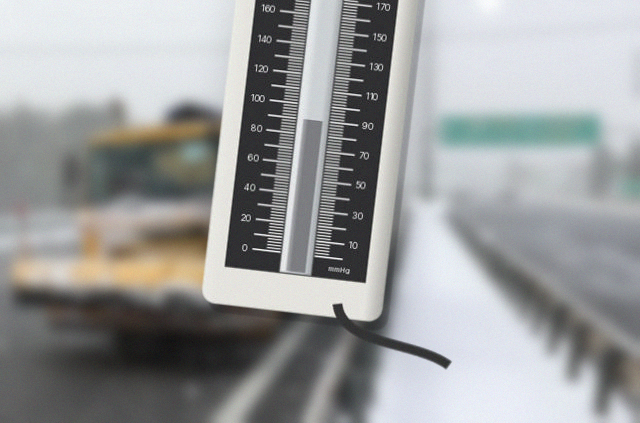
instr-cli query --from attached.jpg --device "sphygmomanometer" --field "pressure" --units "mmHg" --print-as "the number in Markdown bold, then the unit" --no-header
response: **90** mmHg
